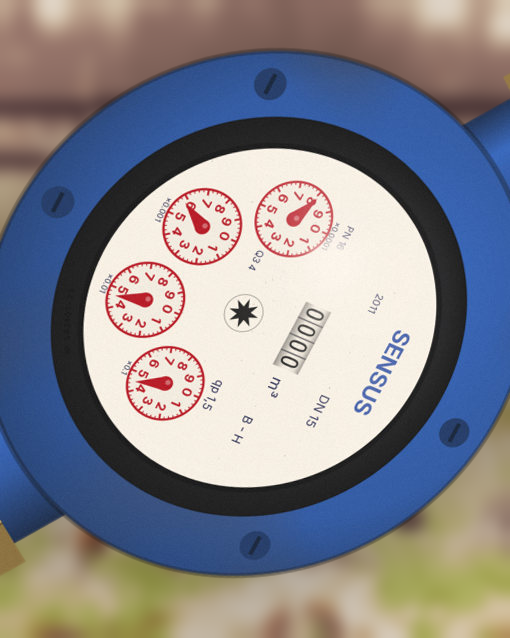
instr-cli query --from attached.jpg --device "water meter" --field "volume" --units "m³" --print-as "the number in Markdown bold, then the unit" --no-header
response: **0.4458** m³
